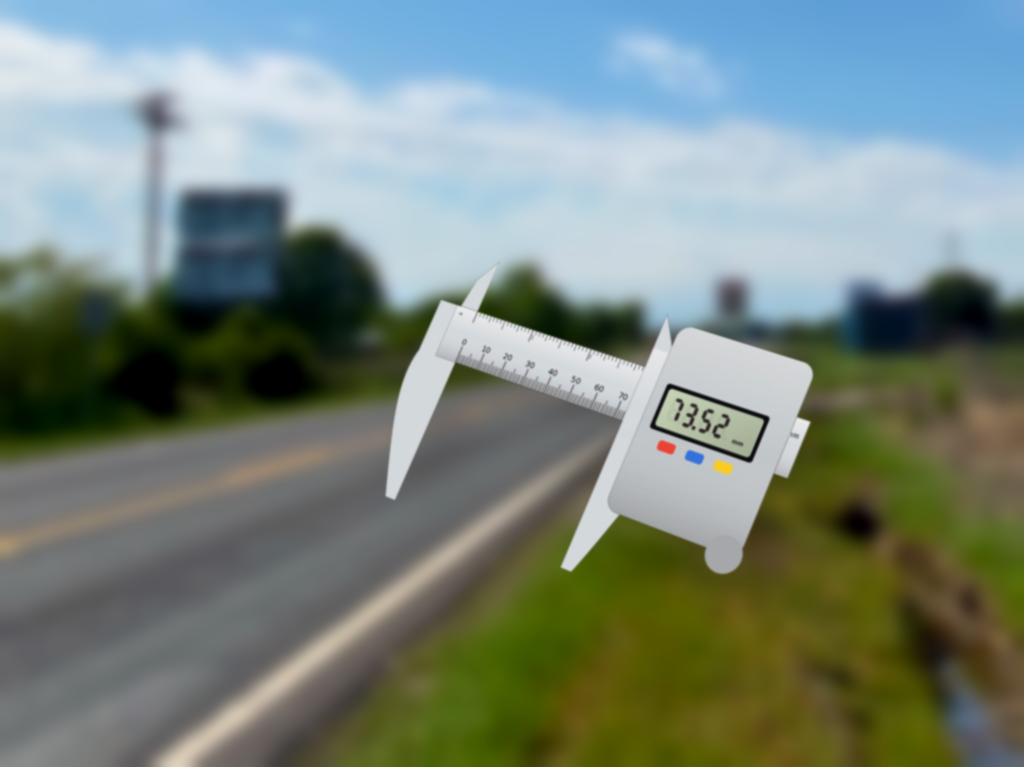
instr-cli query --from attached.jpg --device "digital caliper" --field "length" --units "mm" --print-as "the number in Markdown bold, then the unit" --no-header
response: **73.52** mm
